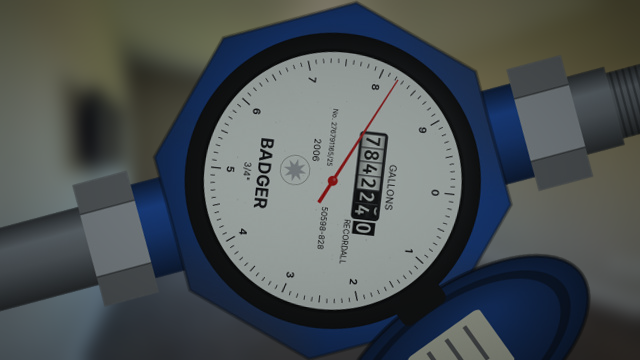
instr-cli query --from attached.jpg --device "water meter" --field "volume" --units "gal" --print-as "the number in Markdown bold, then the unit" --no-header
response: **7842238.2** gal
